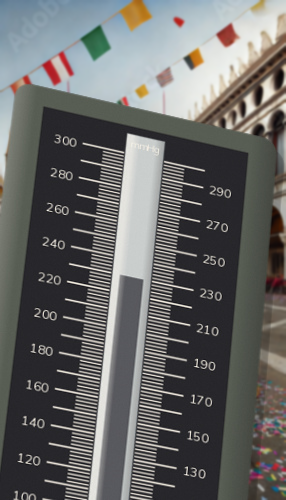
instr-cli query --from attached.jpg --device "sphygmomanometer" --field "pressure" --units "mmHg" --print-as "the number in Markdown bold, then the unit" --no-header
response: **230** mmHg
